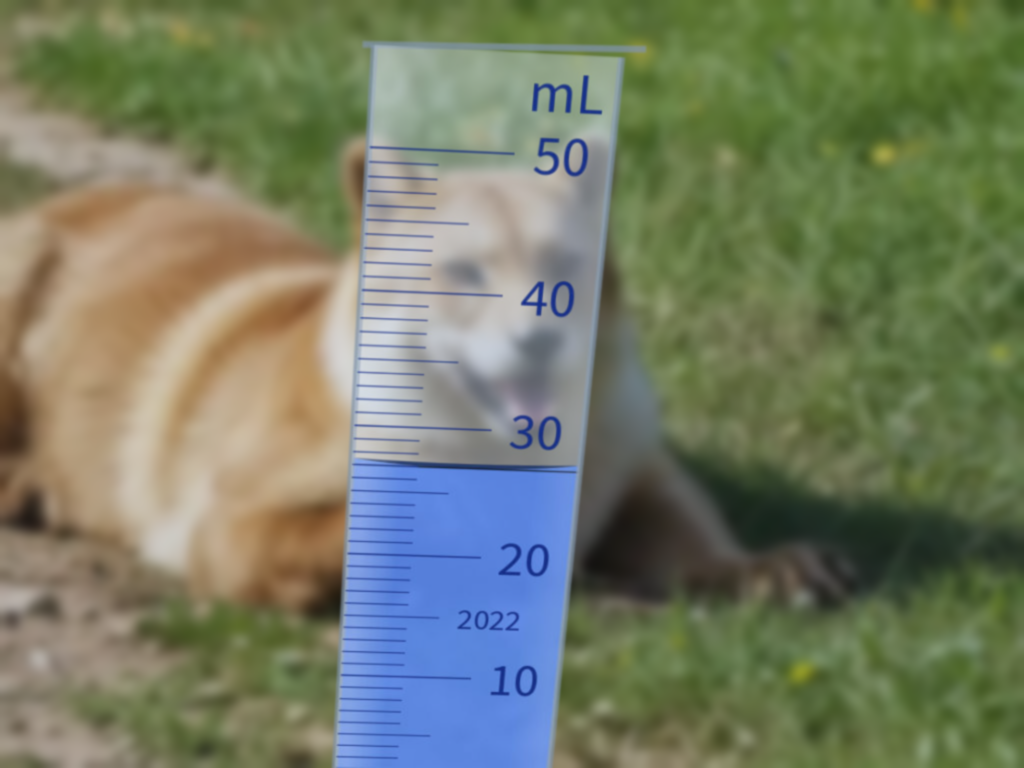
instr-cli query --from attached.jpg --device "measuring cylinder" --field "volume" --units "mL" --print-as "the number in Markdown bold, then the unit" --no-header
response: **27** mL
